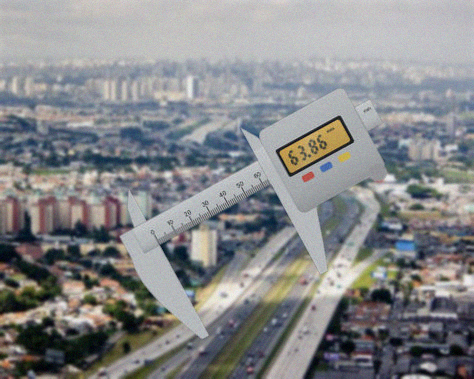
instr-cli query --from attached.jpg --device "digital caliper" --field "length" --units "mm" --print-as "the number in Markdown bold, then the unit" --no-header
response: **63.86** mm
